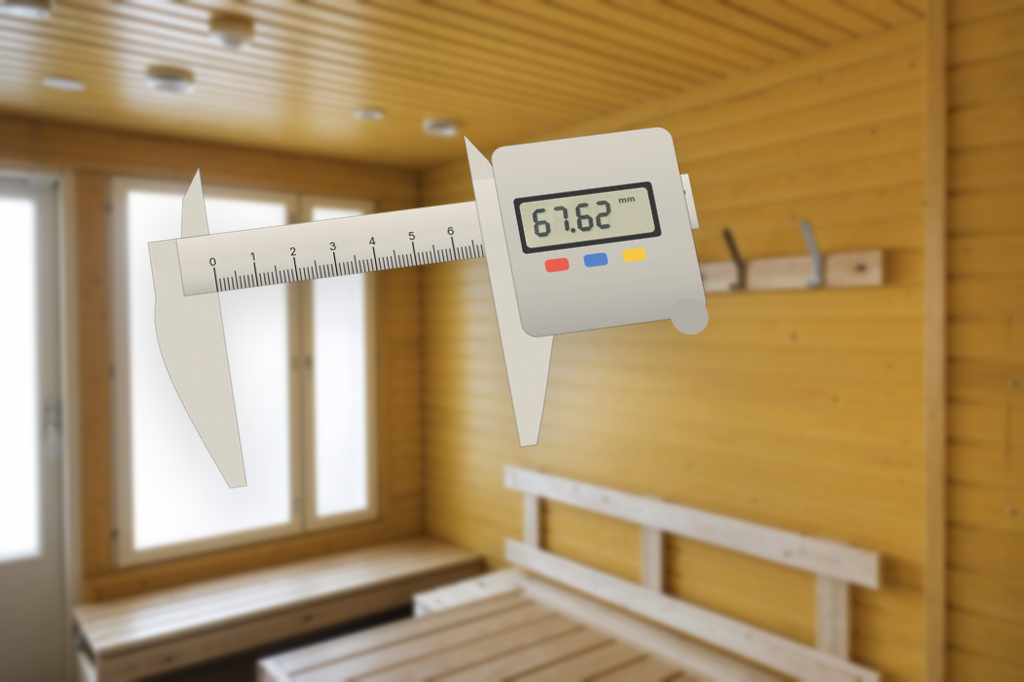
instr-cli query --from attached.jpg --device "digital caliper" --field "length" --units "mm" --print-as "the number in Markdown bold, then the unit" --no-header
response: **67.62** mm
